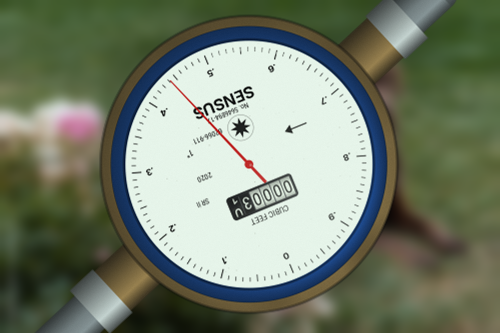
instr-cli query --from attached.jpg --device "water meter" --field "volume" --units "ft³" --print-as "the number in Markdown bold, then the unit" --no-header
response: **30.44** ft³
